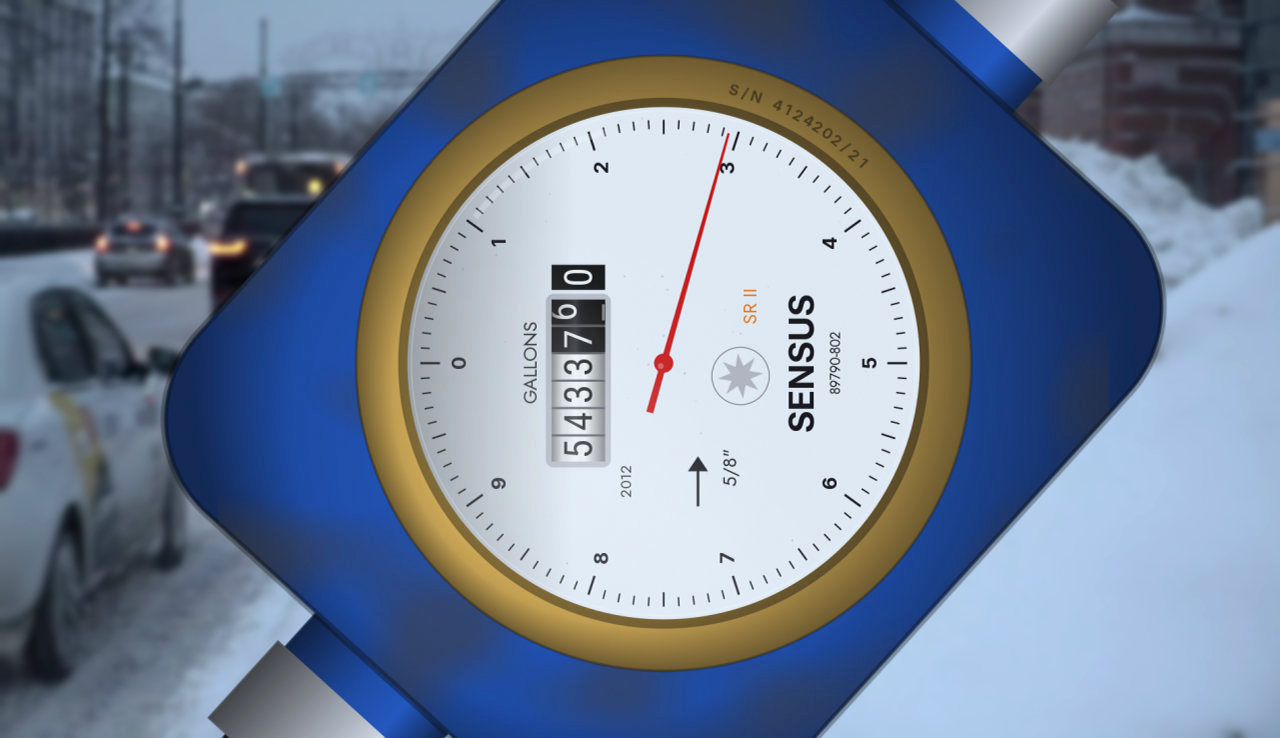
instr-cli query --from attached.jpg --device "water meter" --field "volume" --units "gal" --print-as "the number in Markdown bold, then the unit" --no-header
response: **5433762.9** gal
